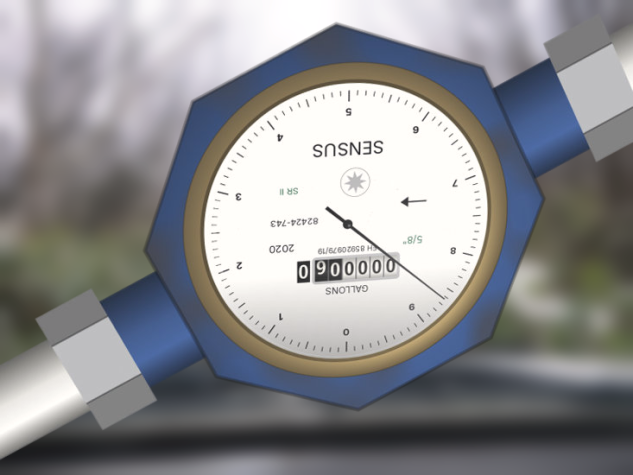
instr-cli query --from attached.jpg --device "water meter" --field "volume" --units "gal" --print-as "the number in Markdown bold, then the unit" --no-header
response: **58.6** gal
